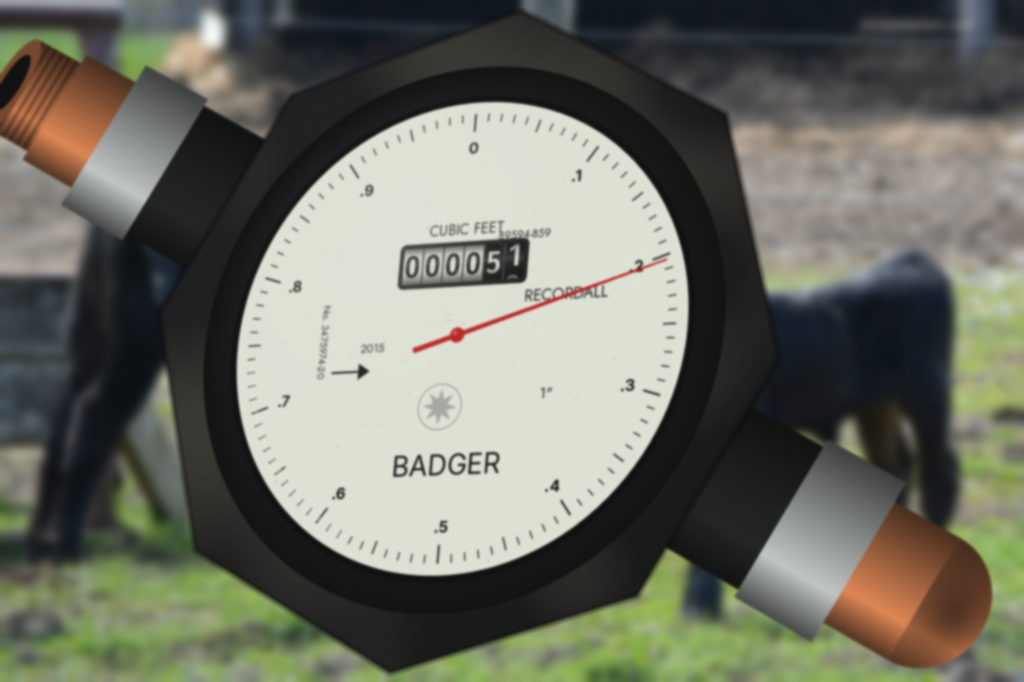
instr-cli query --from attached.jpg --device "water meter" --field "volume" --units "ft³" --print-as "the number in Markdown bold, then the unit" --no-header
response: **51.20** ft³
